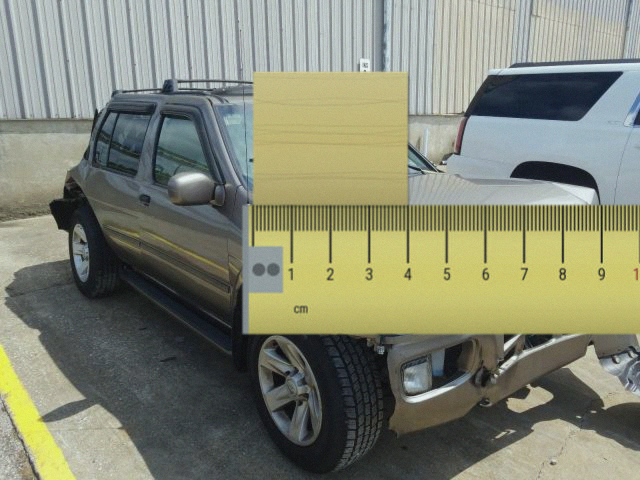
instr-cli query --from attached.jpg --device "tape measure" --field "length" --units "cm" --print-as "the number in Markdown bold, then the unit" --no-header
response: **4** cm
